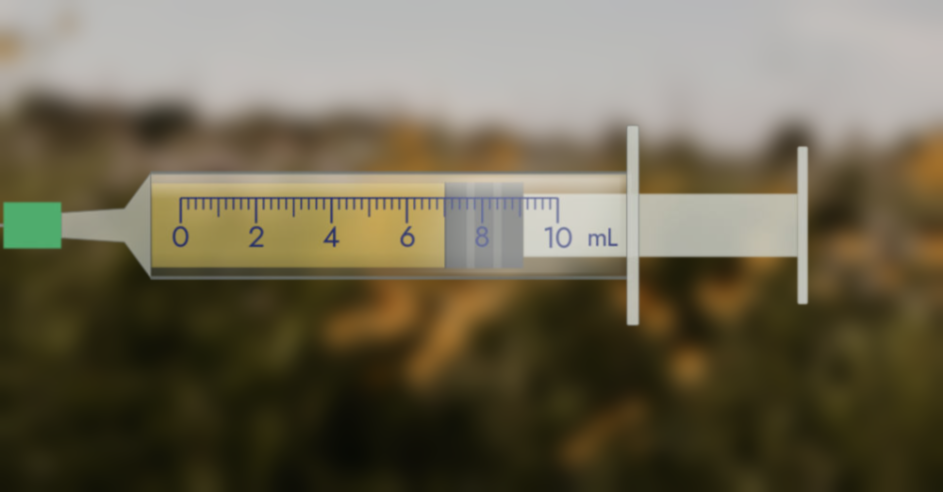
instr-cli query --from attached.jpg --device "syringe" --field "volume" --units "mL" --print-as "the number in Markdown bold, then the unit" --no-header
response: **7** mL
